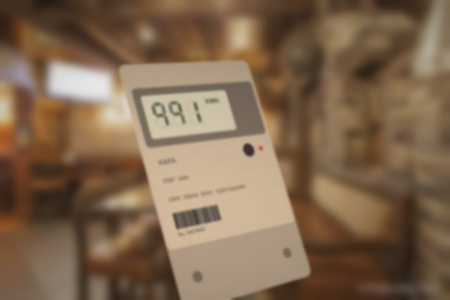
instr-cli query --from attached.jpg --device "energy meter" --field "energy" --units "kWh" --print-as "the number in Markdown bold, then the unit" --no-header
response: **991** kWh
